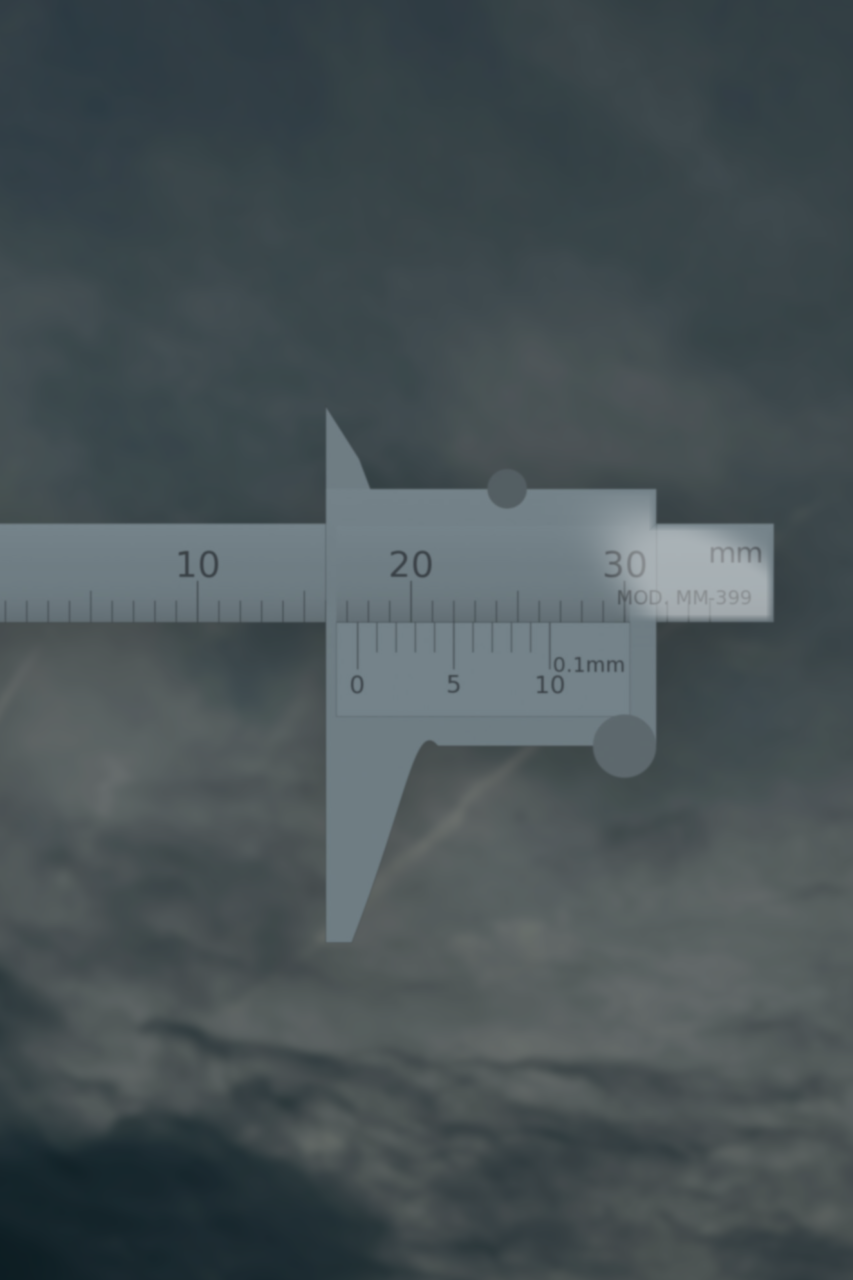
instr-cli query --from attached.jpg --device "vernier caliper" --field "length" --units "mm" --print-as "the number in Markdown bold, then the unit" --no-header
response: **17.5** mm
